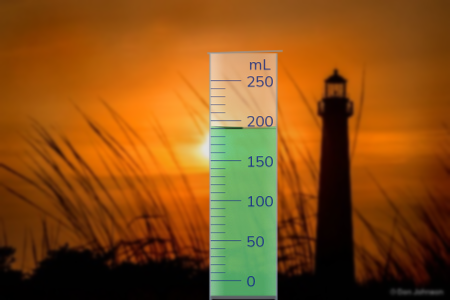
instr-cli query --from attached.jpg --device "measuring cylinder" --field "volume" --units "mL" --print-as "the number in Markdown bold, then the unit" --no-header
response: **190** mL
